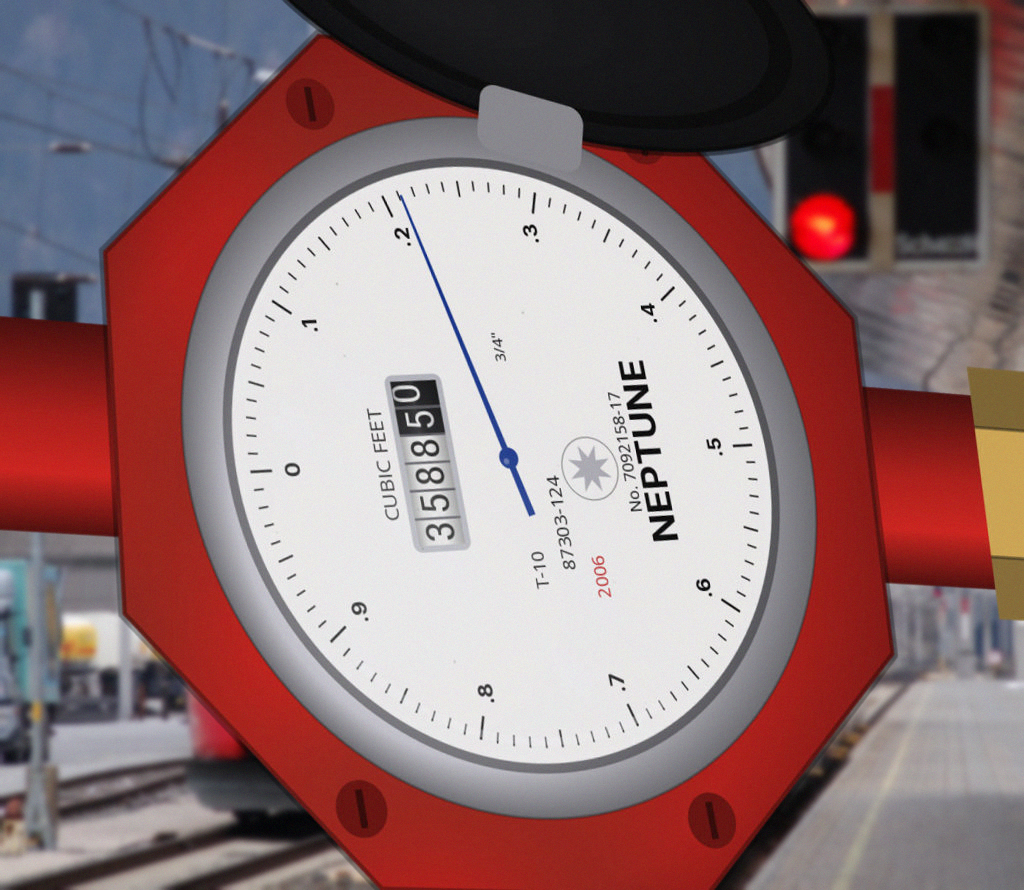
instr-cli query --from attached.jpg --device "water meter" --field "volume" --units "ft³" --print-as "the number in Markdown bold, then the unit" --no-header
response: **358850.21** ft³
